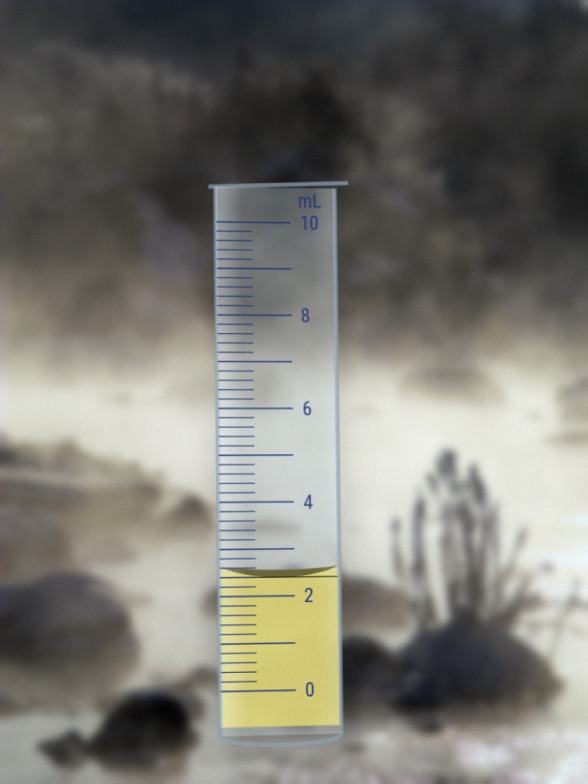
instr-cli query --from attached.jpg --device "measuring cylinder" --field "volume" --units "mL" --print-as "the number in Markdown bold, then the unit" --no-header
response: **2.4** mL
